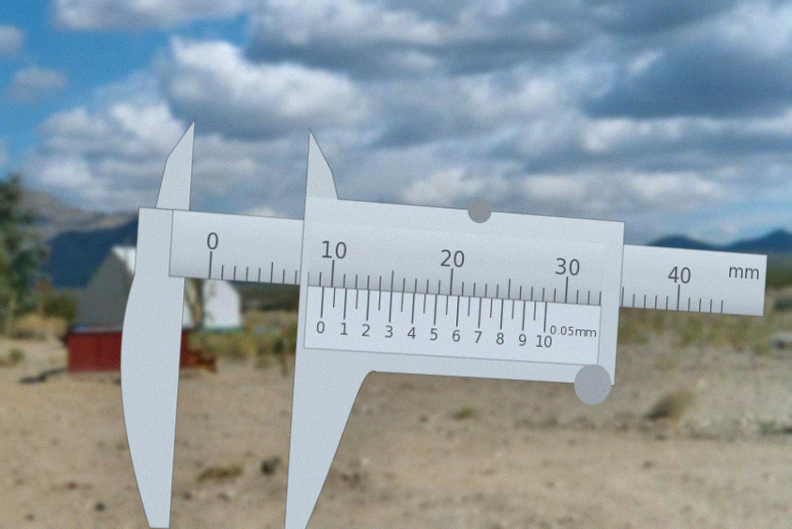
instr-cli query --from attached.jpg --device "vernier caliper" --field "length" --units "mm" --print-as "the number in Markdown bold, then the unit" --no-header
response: **9.3** mm
